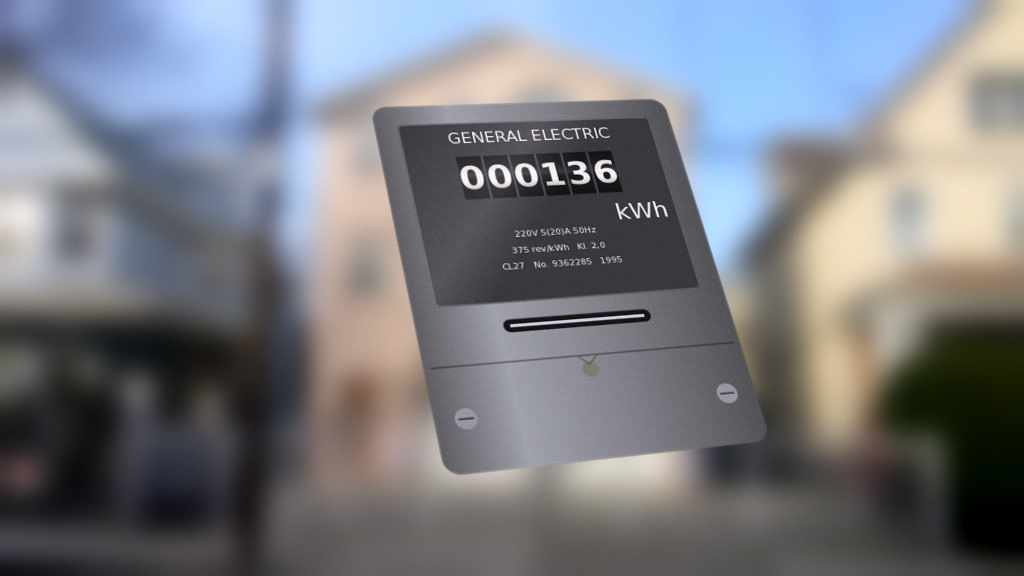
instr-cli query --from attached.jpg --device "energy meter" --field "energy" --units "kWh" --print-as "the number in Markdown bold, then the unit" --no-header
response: **136** kWh
